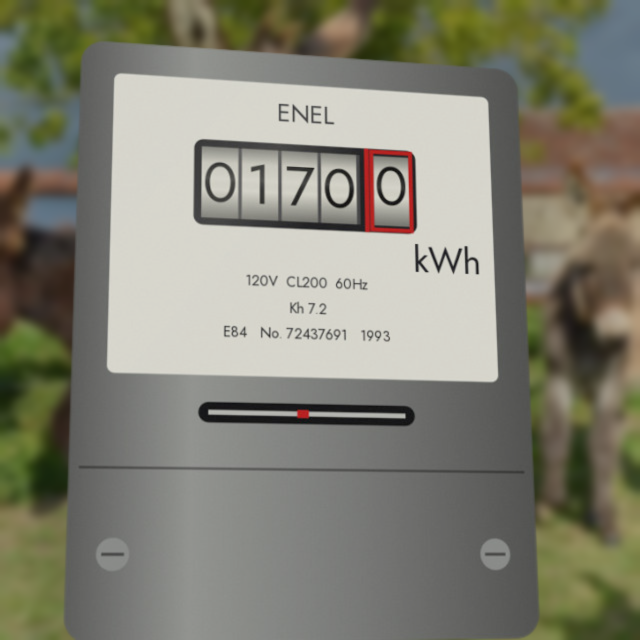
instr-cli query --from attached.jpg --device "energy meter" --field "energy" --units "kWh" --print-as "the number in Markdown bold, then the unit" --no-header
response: **170.0** kWh
